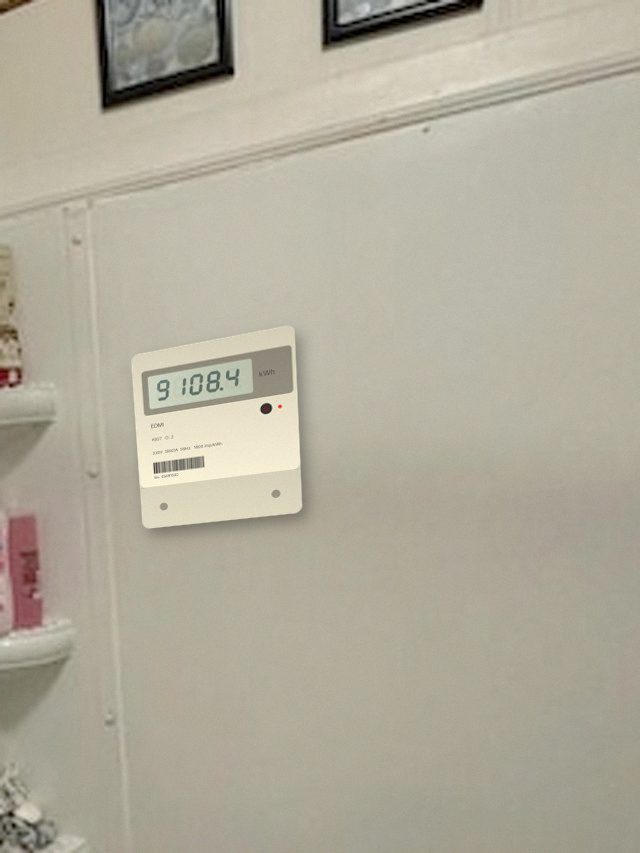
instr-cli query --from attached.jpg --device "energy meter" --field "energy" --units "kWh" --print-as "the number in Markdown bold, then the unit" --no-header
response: **9108.4** kWh
